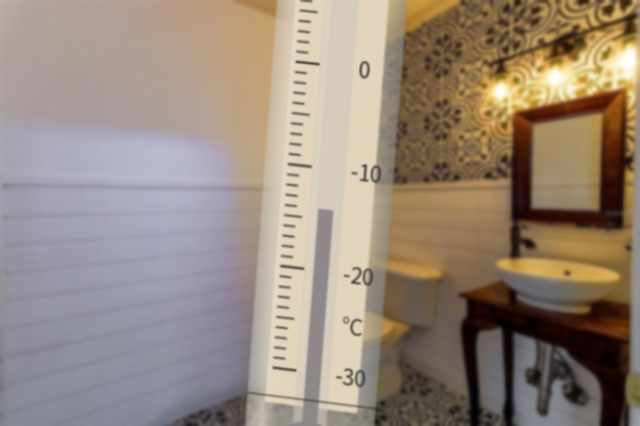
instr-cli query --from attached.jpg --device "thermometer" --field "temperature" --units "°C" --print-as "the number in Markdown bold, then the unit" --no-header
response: **-14** °C
